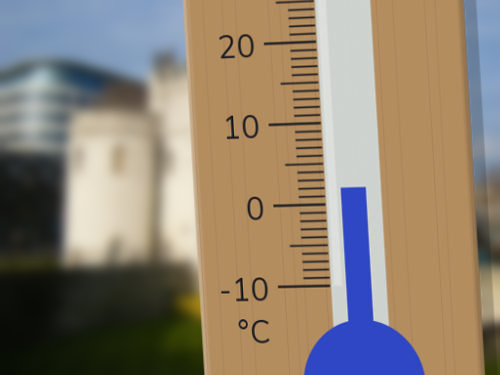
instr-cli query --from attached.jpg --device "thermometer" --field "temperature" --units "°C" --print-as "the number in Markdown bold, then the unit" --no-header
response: **2** °C
